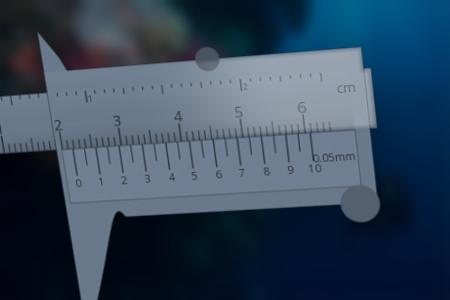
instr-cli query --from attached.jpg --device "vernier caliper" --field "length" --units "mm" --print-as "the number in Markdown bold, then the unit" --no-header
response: **21.8** mm
